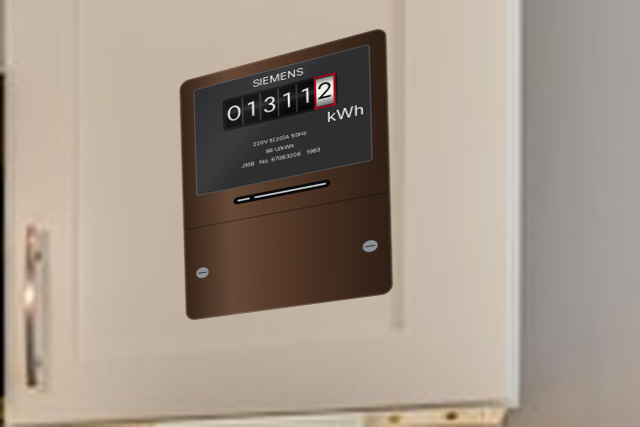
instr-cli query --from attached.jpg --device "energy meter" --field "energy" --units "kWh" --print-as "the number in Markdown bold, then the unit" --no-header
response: **1311.2** kWh
